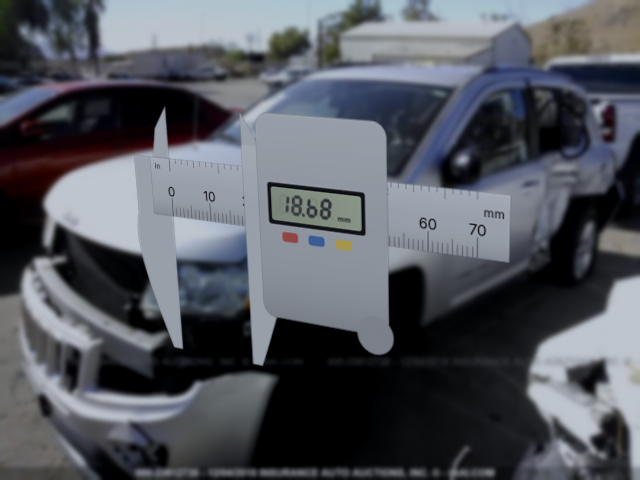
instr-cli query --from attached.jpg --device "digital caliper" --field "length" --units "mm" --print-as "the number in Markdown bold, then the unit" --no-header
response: **18.68** mm
